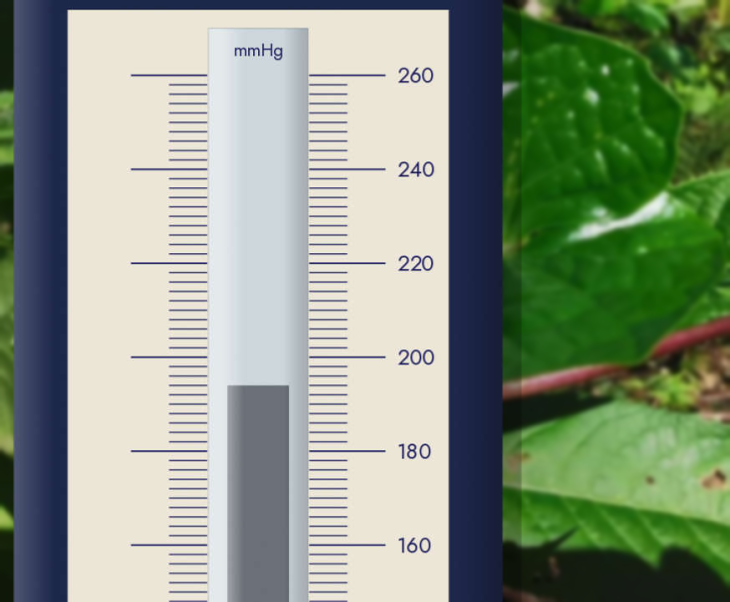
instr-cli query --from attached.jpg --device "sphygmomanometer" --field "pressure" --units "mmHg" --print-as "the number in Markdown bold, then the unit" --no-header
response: **194** mmHg
